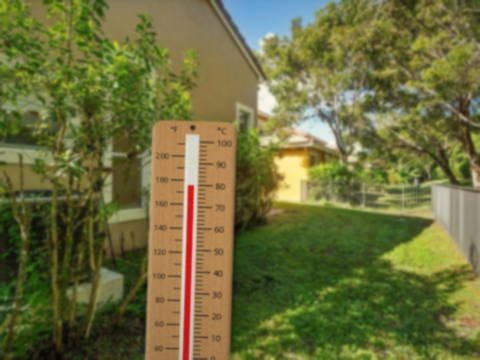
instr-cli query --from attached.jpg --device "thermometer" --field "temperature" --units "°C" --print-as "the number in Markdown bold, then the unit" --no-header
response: **80** °C
